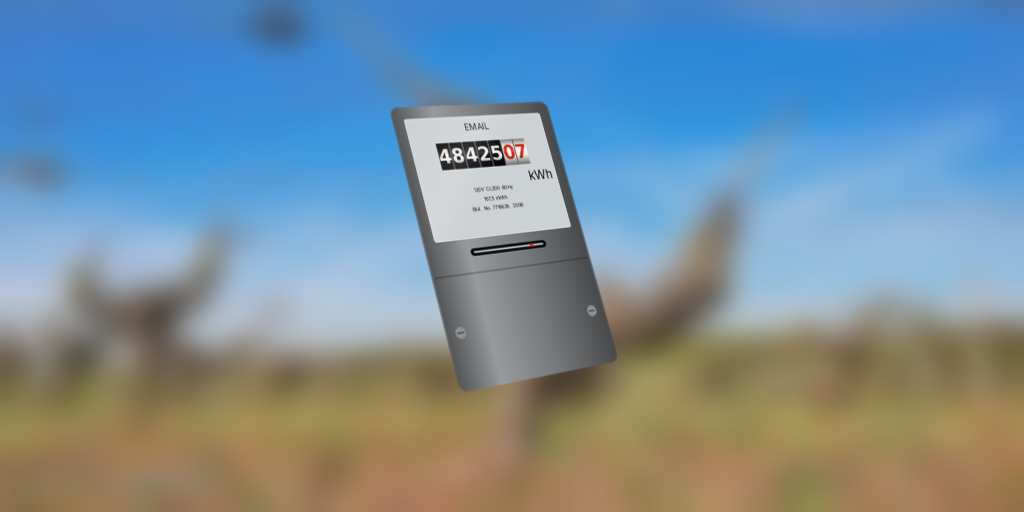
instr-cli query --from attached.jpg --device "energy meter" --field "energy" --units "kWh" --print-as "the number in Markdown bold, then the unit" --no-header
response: **48425.07** kWh
